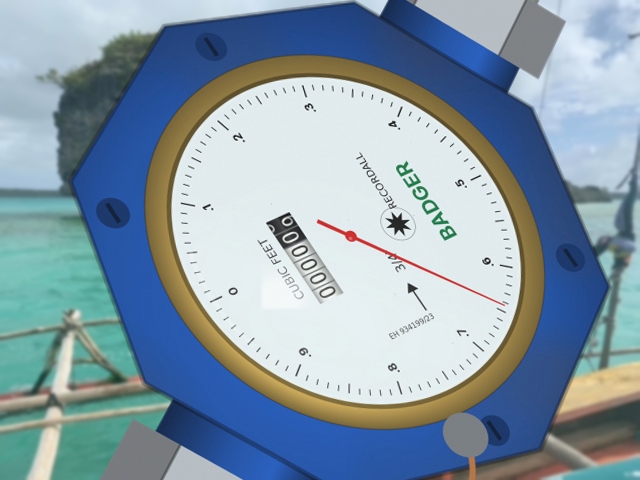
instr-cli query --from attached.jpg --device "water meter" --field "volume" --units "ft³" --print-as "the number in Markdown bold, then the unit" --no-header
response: **8.64** ft³
